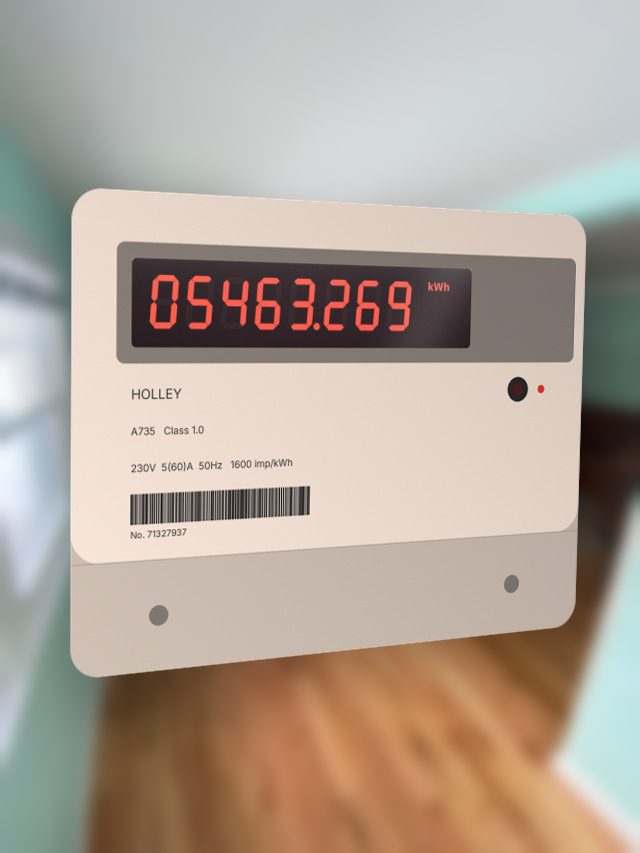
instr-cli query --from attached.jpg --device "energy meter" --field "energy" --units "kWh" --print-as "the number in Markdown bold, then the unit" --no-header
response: **5463.269** kWh
